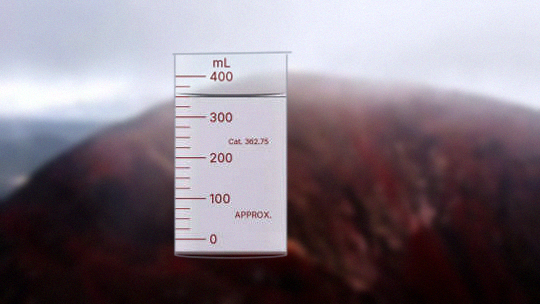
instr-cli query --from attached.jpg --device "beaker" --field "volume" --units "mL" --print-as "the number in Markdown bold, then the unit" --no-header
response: **350** mL
